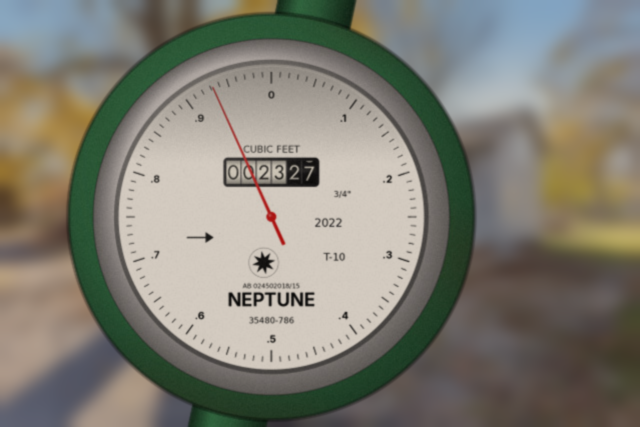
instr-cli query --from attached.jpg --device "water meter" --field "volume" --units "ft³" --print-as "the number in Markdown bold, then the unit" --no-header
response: **2326.93** ft³
